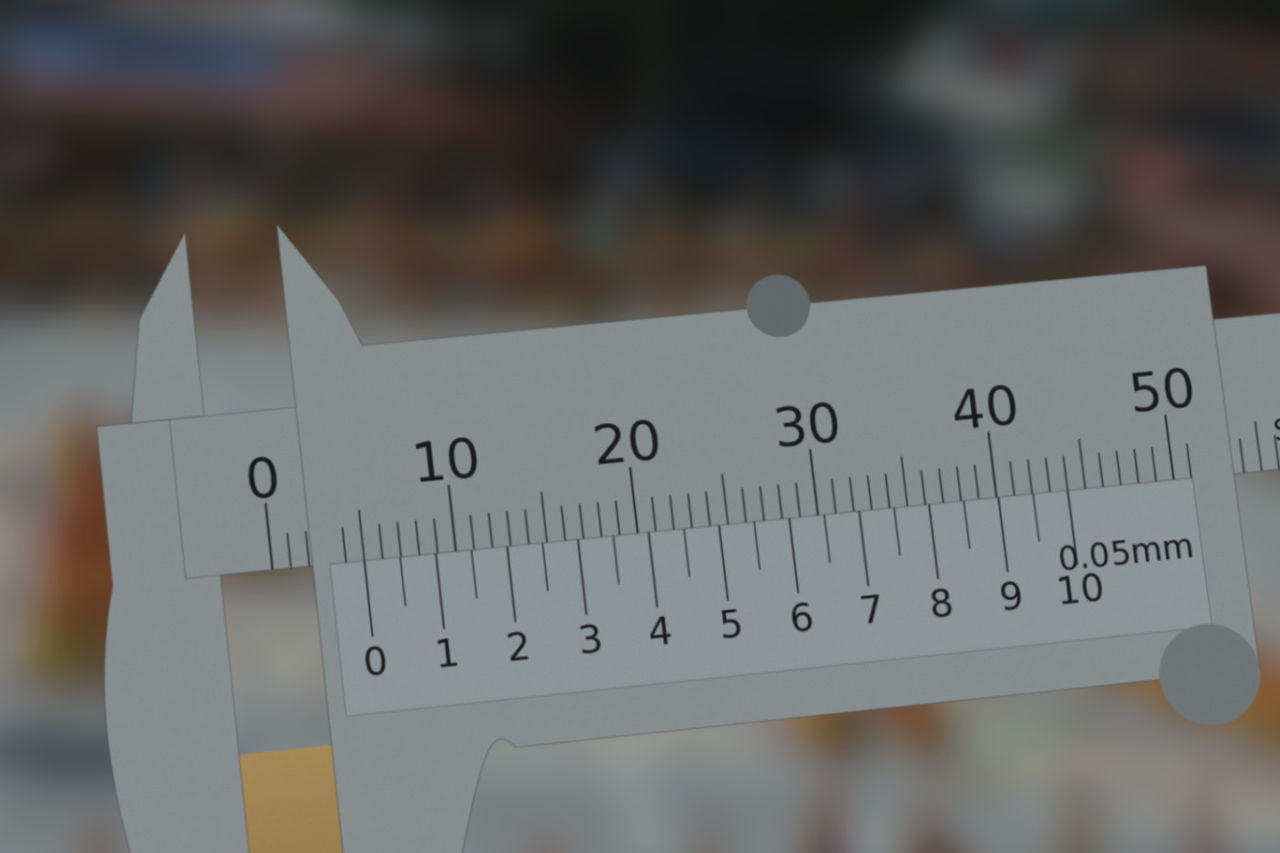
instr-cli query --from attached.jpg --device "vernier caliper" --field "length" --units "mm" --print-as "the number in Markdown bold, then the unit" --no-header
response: **5.0** mm
